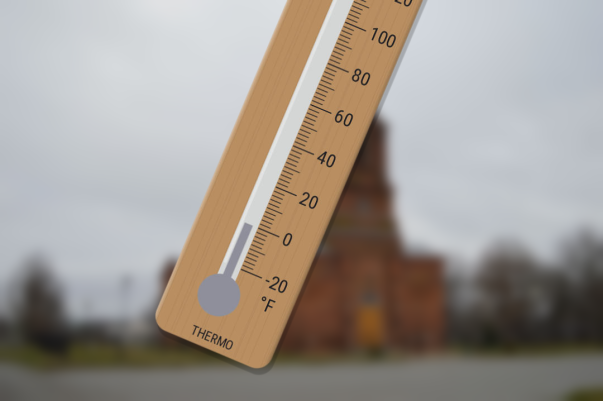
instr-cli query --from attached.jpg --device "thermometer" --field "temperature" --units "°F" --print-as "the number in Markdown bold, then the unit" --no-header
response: **0** °F
